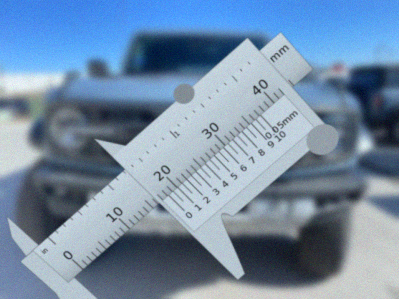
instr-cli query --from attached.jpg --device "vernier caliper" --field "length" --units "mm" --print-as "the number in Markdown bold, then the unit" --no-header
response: **18.2** mm
